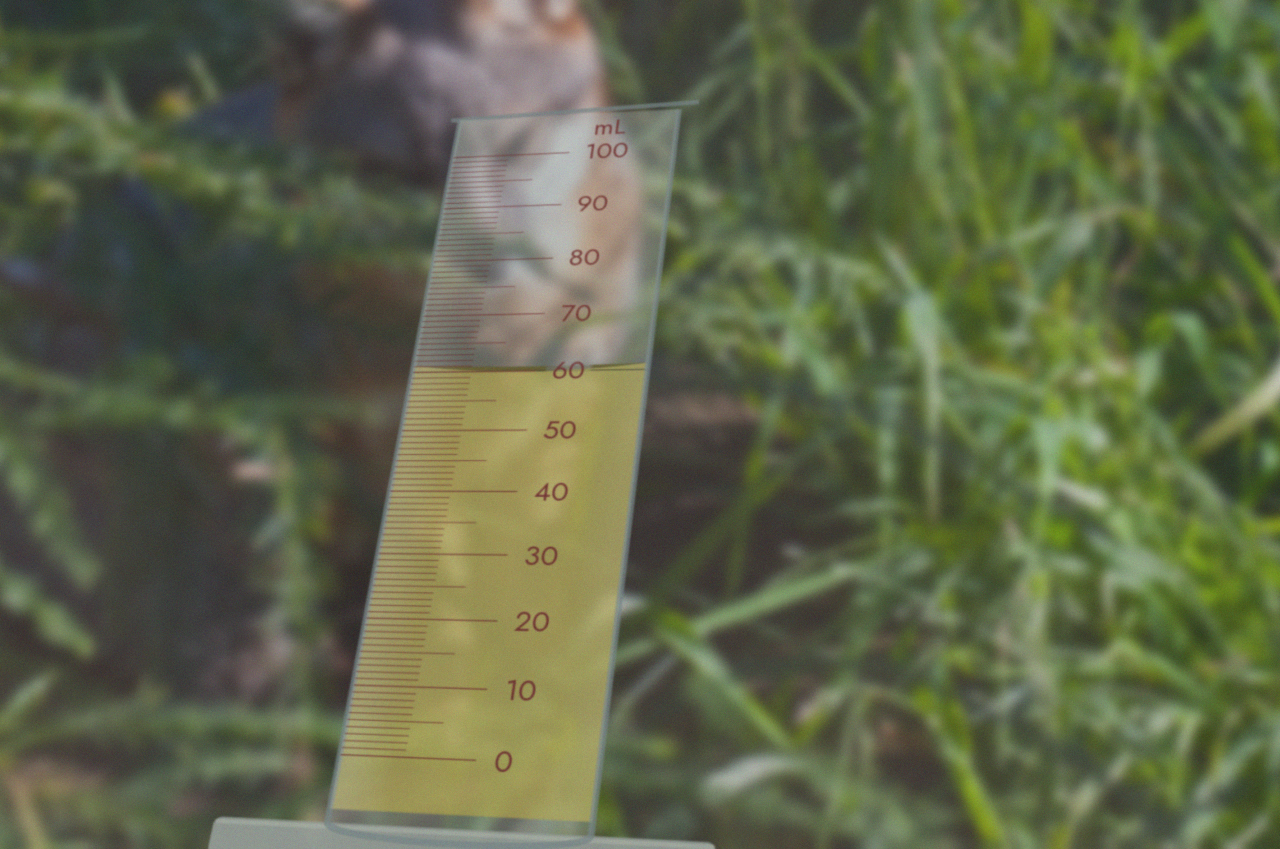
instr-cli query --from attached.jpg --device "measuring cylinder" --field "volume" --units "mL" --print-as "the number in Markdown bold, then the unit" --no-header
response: **60** mL
